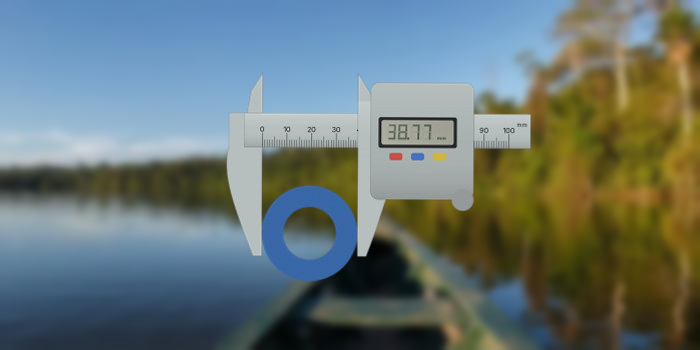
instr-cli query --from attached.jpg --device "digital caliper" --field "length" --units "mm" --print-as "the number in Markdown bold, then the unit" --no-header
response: **38.77** mm
